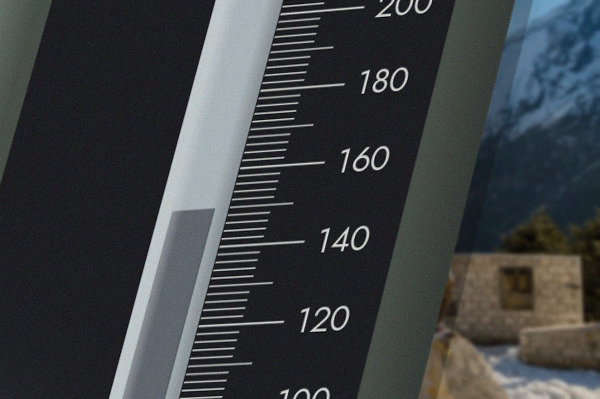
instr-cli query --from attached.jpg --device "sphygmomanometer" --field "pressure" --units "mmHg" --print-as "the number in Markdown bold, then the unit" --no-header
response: **150** mmHg
